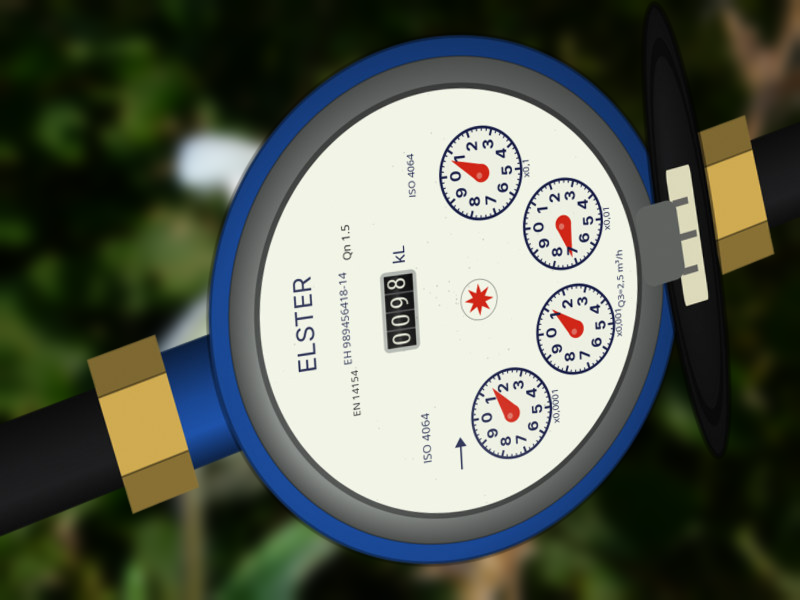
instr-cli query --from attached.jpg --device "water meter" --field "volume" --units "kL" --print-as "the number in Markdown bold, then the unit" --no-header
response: **98.0711** kL
